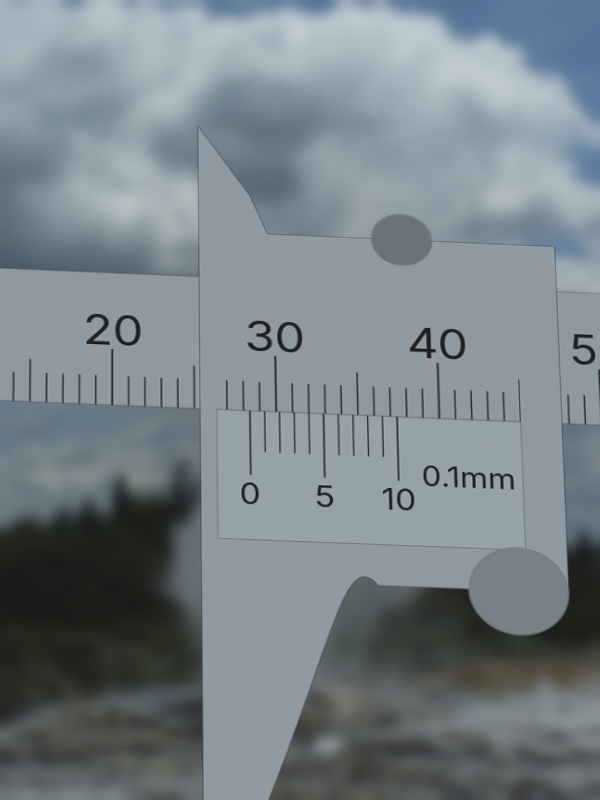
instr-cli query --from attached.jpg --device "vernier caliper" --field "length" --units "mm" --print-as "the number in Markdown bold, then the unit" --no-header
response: **28.4** mm
